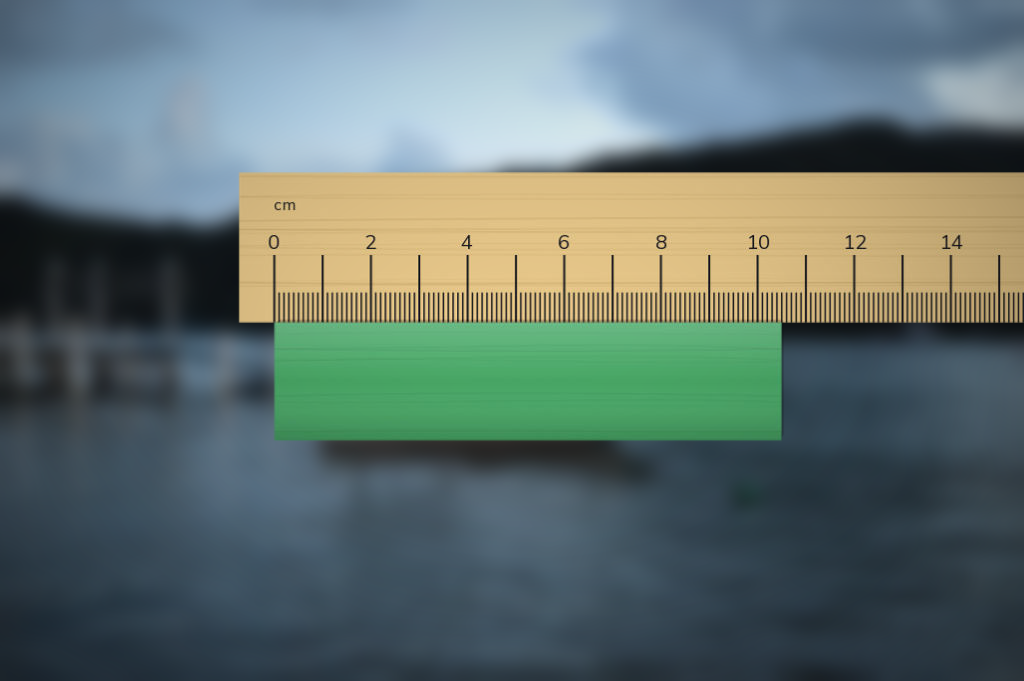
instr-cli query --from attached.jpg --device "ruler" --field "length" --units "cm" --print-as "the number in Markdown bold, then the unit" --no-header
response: **10.5** cm
